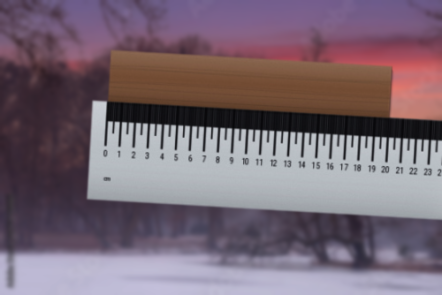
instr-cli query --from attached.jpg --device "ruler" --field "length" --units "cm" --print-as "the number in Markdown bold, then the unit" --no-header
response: **20** cm
